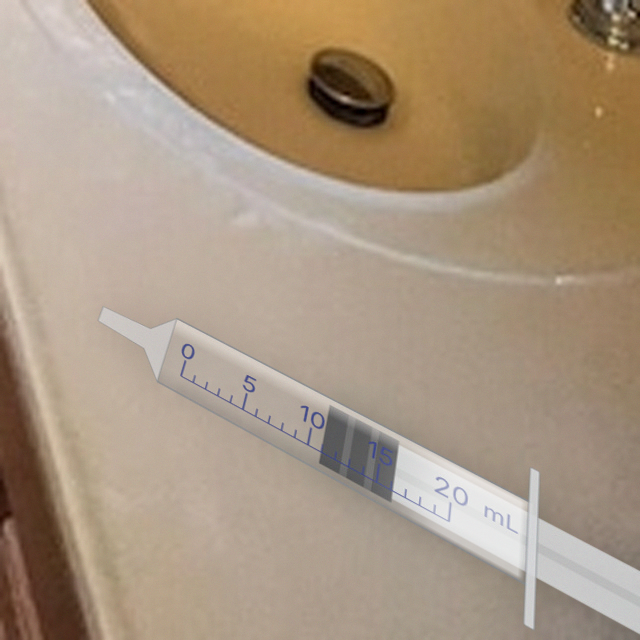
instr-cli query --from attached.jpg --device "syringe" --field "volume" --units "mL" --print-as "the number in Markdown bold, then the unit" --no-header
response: **11** mL
